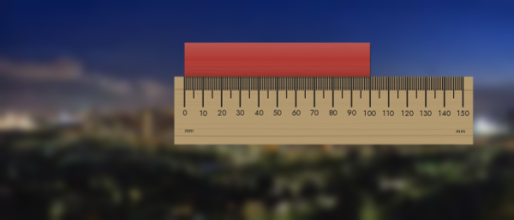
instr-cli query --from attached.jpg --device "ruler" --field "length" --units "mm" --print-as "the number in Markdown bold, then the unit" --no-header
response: **100** mm
